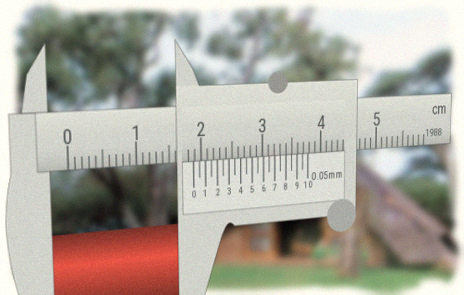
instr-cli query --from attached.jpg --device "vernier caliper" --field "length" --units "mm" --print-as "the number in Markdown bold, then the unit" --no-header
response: **18.8** mm
